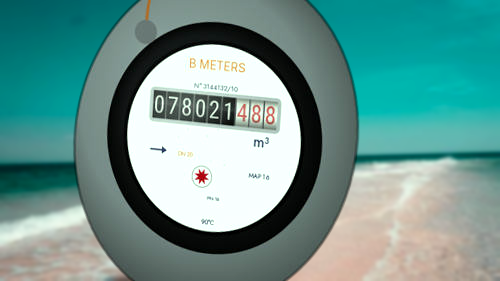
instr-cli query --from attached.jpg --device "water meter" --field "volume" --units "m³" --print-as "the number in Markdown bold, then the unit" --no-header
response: **78021.488** m³
